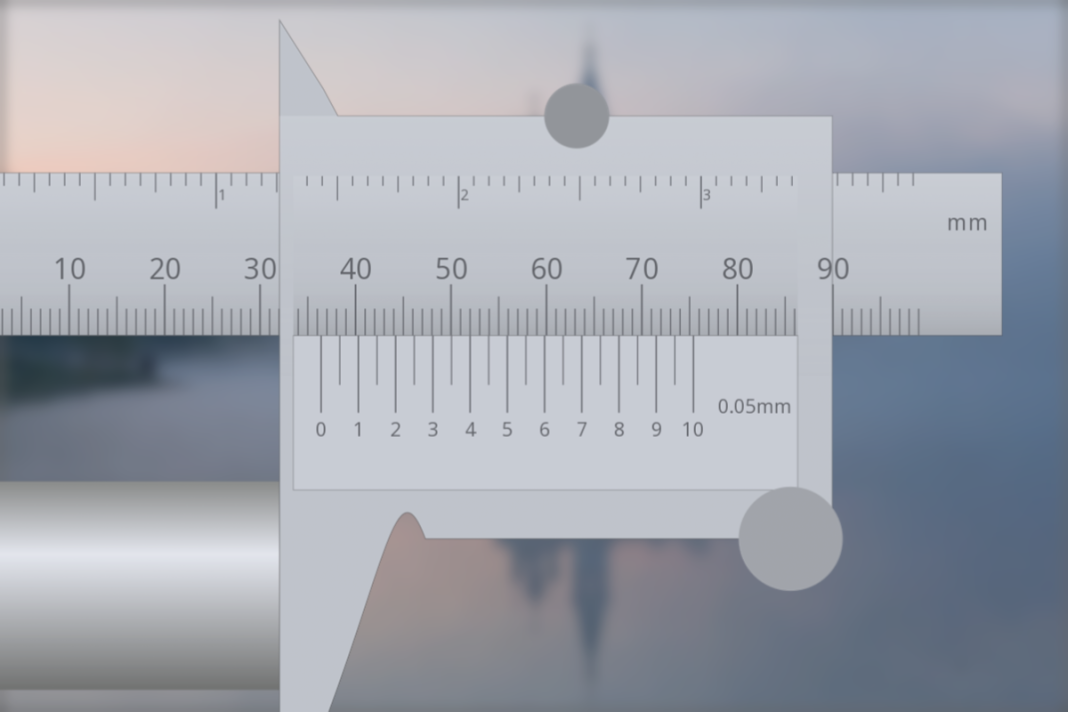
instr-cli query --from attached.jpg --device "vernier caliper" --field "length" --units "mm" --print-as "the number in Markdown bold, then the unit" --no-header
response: **36.4** mm
